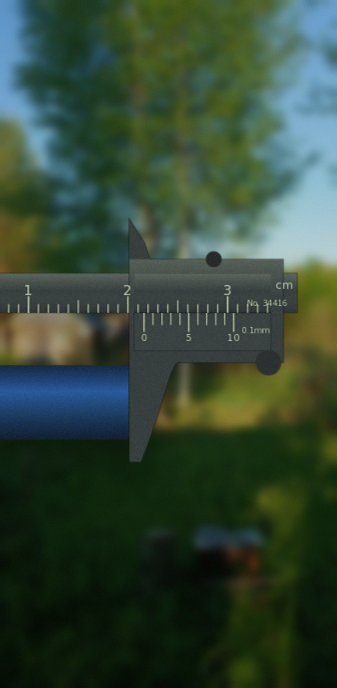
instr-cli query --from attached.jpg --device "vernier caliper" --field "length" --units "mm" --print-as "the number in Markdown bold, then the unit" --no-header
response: **21.6** mm
